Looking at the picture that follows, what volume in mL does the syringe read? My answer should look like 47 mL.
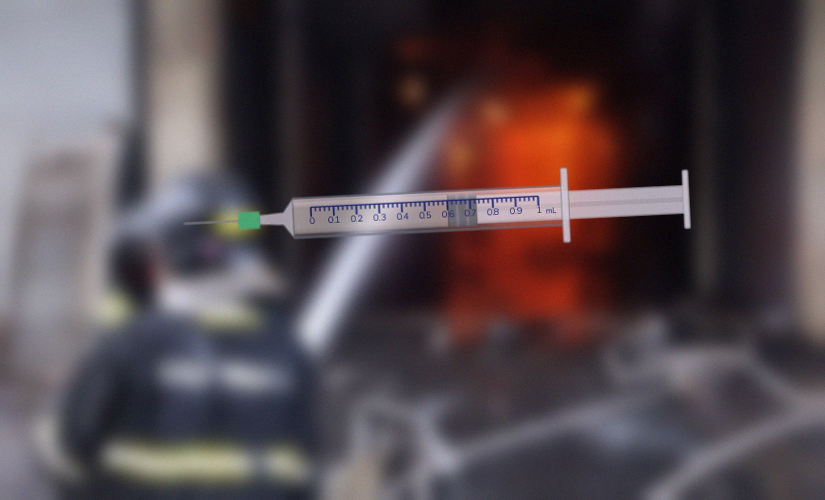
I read 0.6 mL
